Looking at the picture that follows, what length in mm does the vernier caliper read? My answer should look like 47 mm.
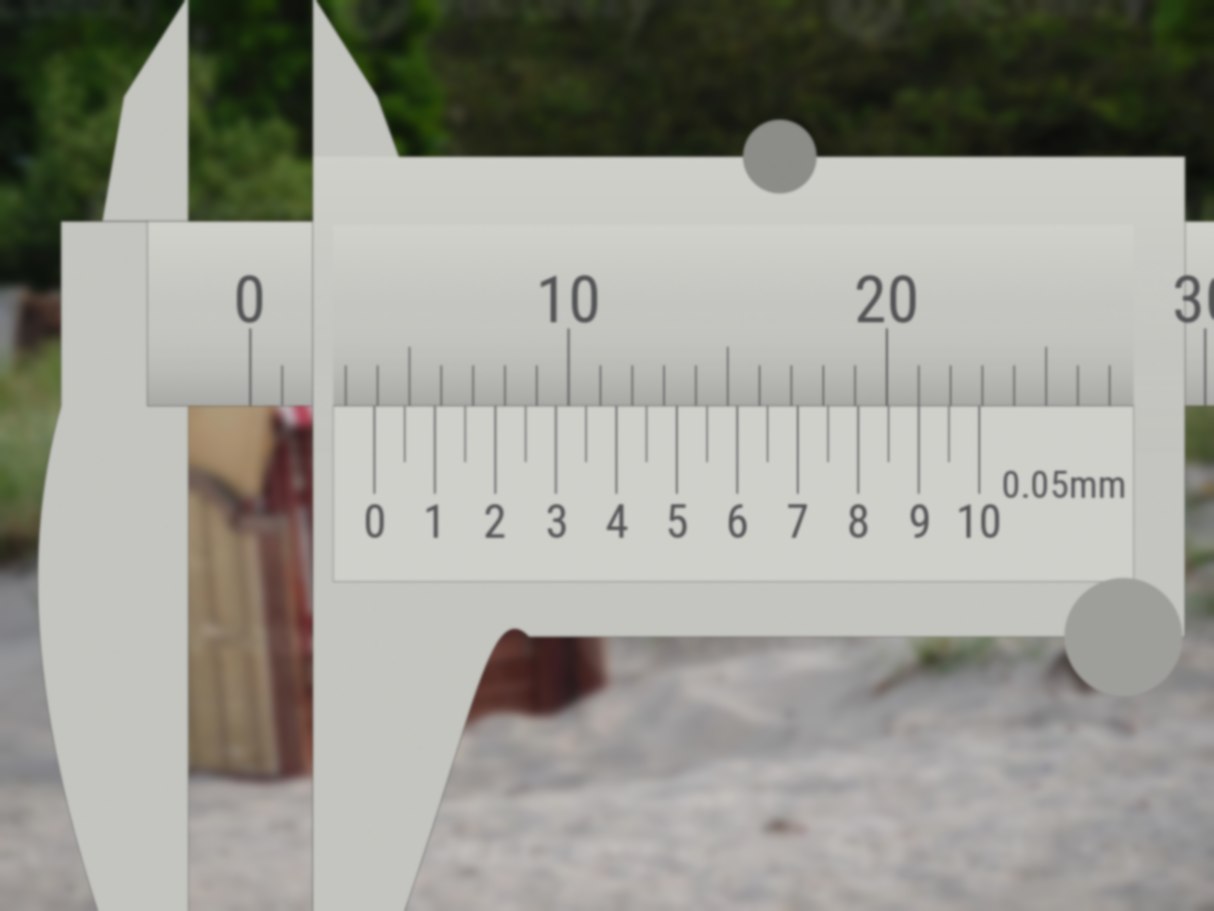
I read 3.90 mm
